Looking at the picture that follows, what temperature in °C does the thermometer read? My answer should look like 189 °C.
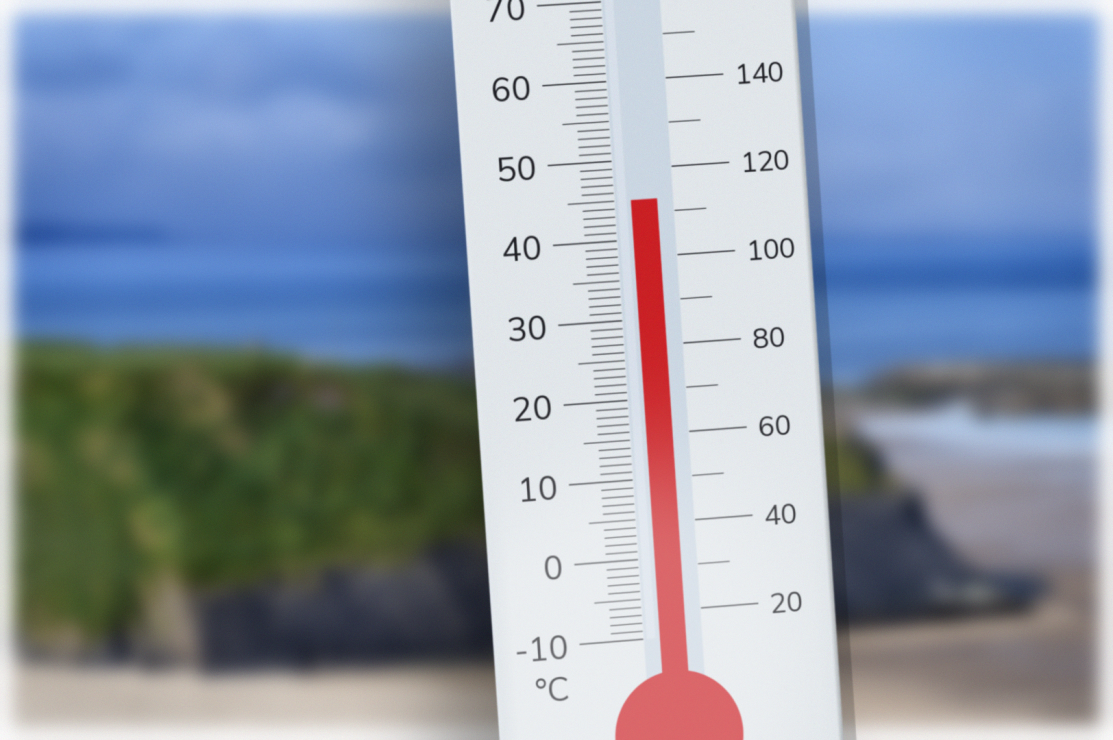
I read 45 °C
